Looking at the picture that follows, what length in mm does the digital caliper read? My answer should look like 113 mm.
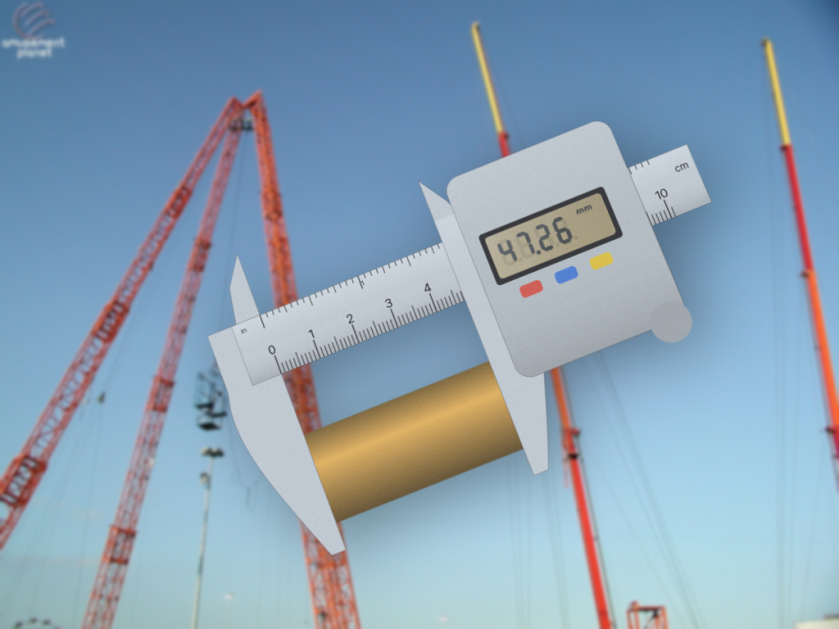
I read 47.26 mm
